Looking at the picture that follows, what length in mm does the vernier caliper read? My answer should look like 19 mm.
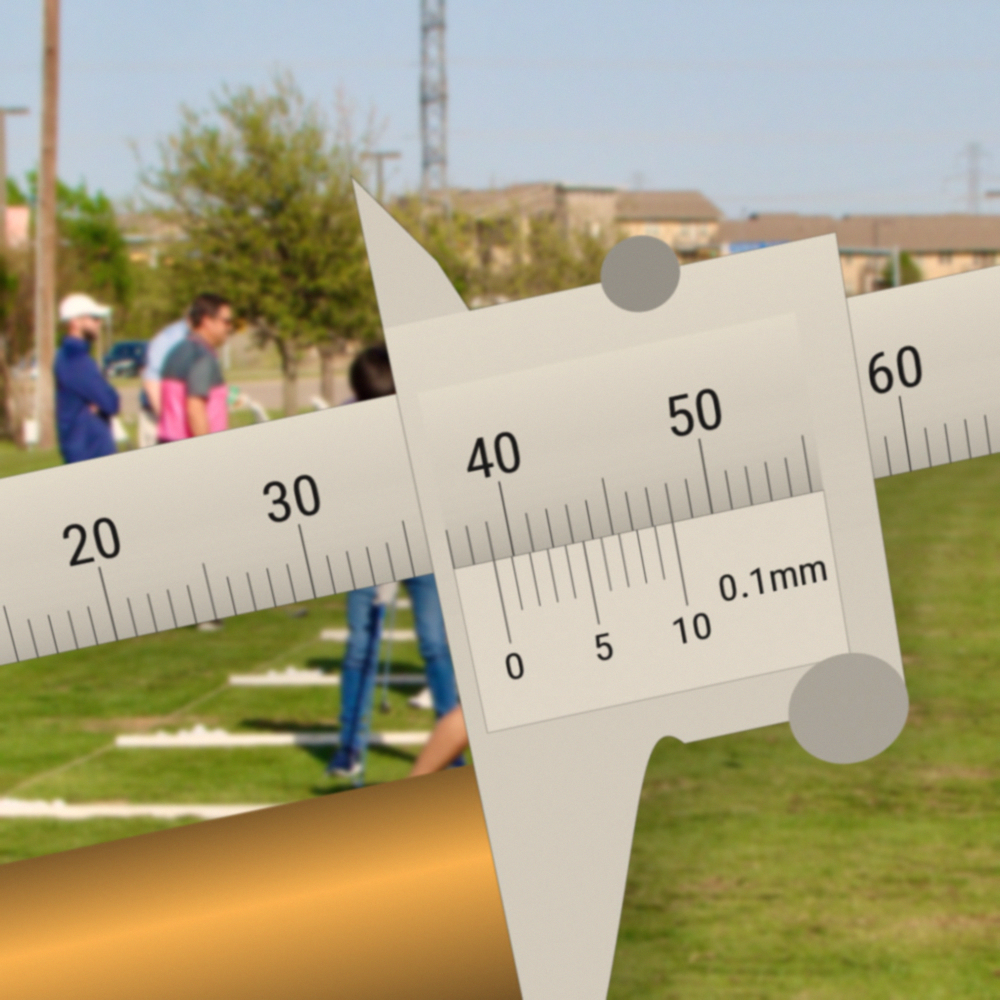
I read 39.0 mm
